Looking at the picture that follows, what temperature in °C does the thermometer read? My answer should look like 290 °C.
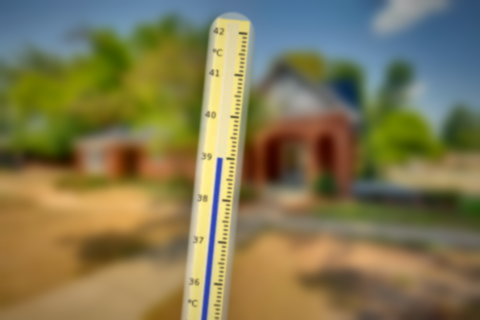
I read 39 °C
